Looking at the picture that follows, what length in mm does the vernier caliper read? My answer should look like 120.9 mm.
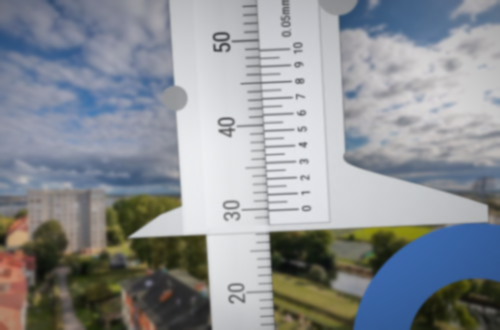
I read 29.8 mm
